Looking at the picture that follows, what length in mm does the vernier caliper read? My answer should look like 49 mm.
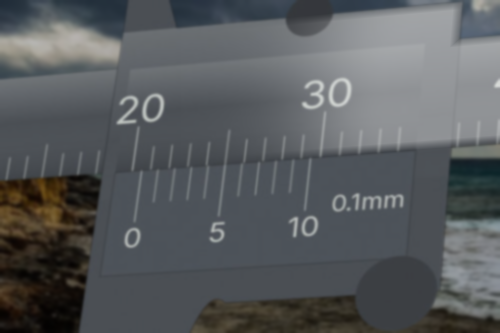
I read 20.5 mm
